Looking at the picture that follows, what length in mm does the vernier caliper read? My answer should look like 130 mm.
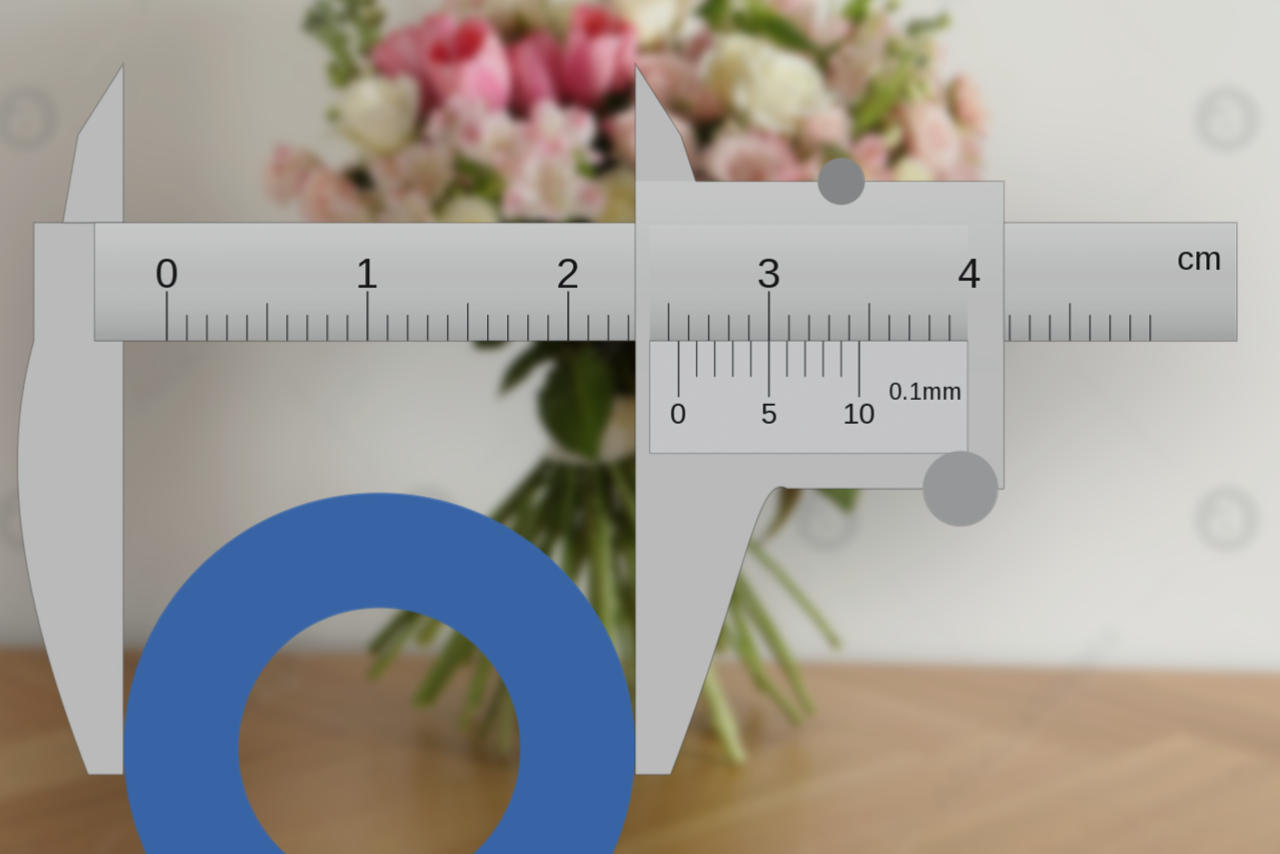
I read 25.5 mm
